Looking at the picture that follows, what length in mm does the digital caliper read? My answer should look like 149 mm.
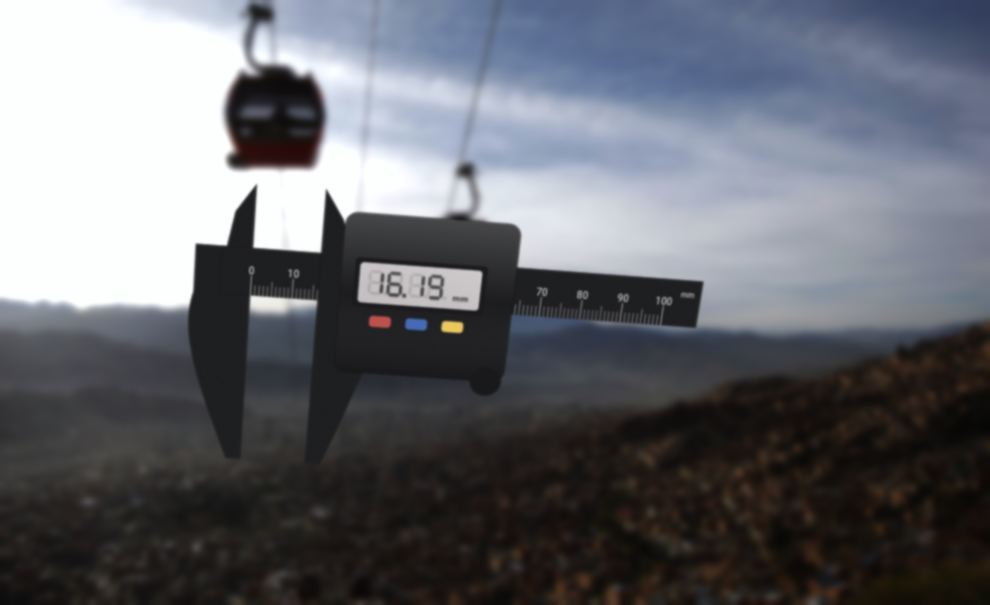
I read 16.19 mm
